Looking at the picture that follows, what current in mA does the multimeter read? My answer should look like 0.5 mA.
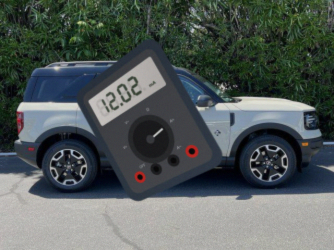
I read 12.02 mA
